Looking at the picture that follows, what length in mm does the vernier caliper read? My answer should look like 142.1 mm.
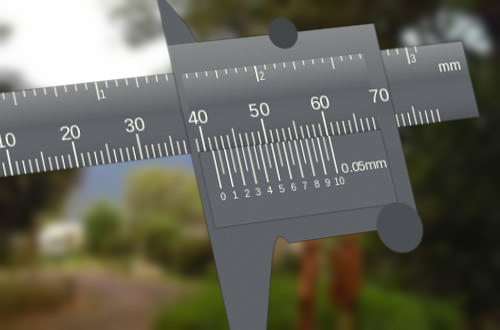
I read 41.2 mm
